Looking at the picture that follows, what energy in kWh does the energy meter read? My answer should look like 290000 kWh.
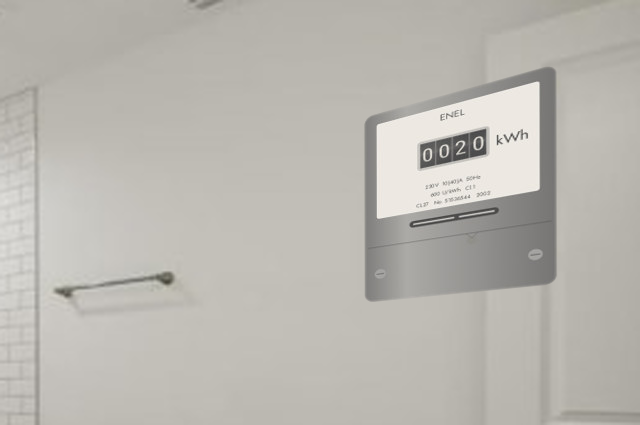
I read 20 kWh
